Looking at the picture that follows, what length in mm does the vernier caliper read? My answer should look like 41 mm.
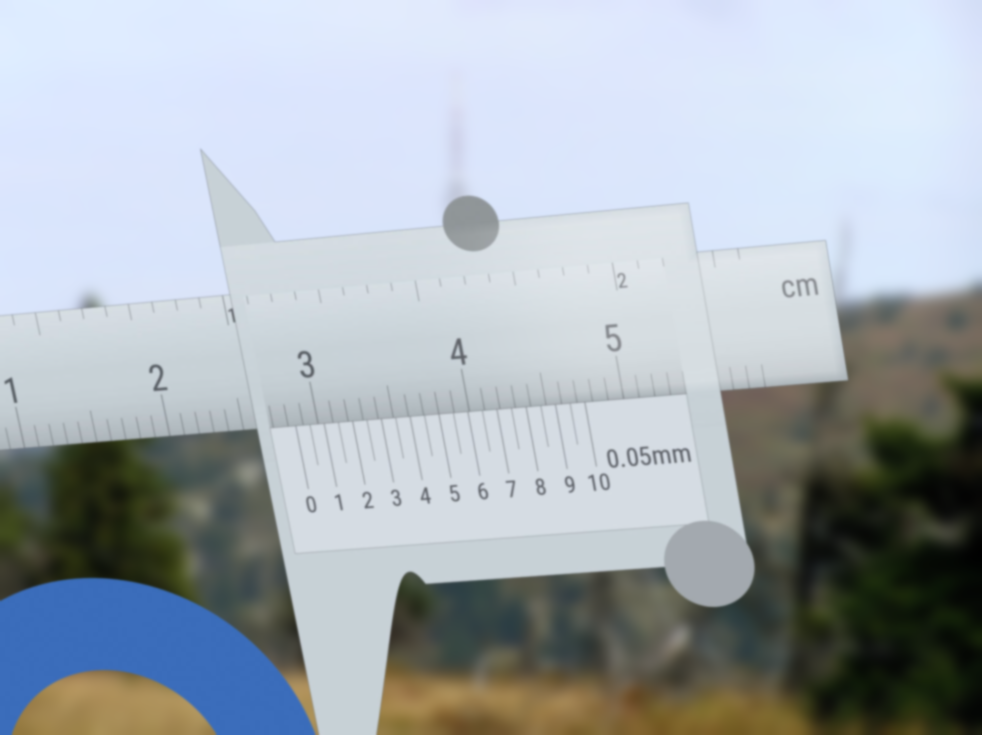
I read 28.5 mm
